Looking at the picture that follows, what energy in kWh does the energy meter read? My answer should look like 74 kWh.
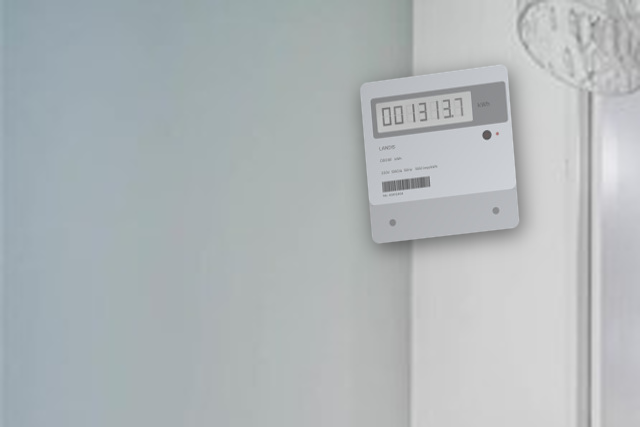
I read 1313.7 kWh
